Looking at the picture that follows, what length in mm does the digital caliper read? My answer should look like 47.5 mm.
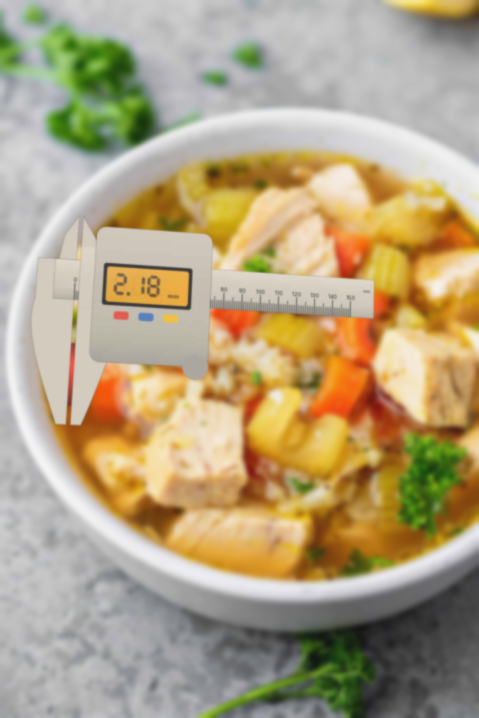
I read 2.18 mm
